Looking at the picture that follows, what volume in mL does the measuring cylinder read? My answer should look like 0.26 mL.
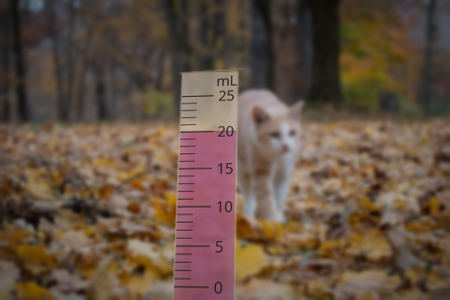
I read 20 mL
